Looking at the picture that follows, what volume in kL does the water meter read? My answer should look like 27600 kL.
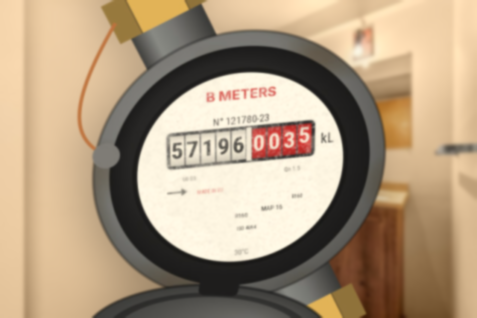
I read 57196.0035 kL
